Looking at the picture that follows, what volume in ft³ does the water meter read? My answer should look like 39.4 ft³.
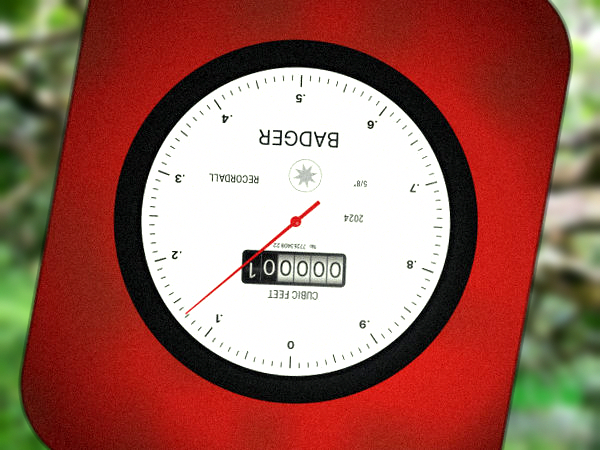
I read 1.13 ft³
